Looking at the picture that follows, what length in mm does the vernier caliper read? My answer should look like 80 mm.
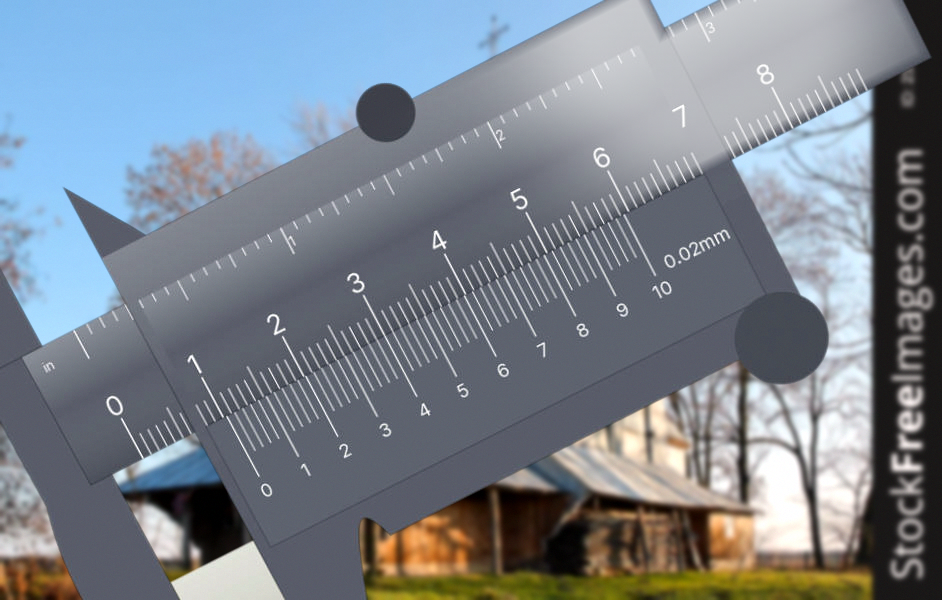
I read 10.4 mm
